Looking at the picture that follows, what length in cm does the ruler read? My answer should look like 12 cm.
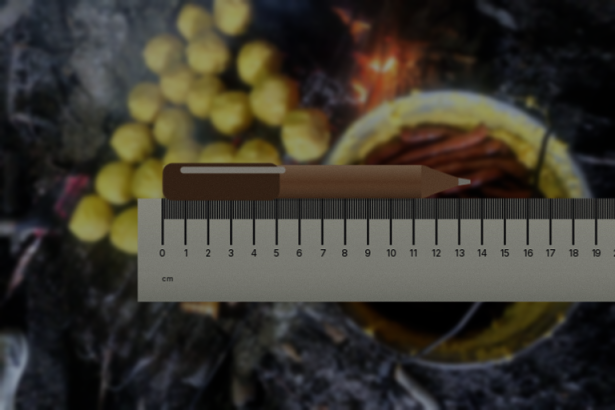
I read 13.5 cm
